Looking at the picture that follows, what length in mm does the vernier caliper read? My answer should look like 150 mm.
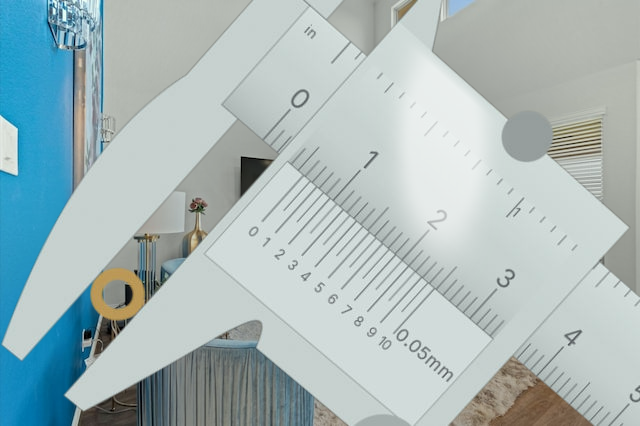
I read 5.8 mm
